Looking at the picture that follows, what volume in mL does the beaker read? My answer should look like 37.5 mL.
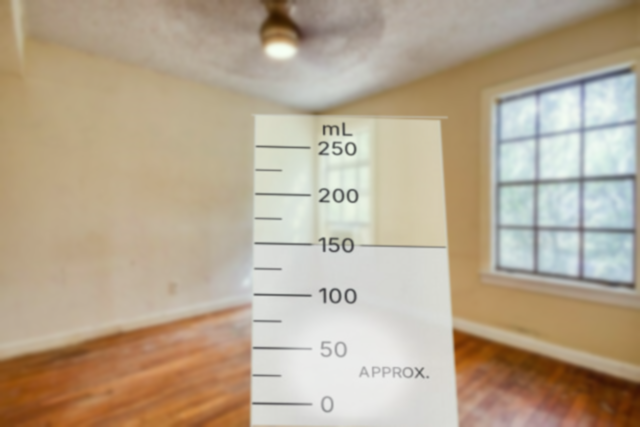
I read 150 mL
